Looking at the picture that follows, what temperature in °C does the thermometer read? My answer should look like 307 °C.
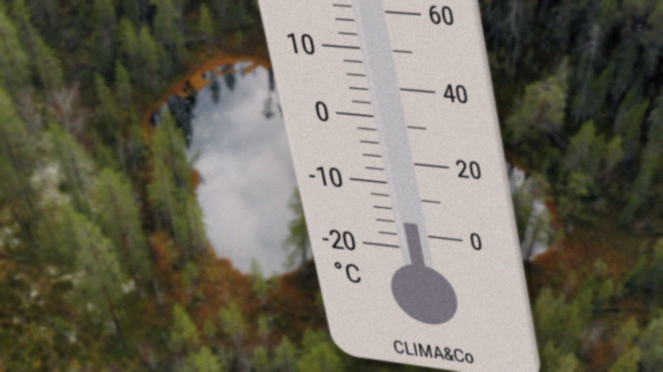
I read -16 °C
